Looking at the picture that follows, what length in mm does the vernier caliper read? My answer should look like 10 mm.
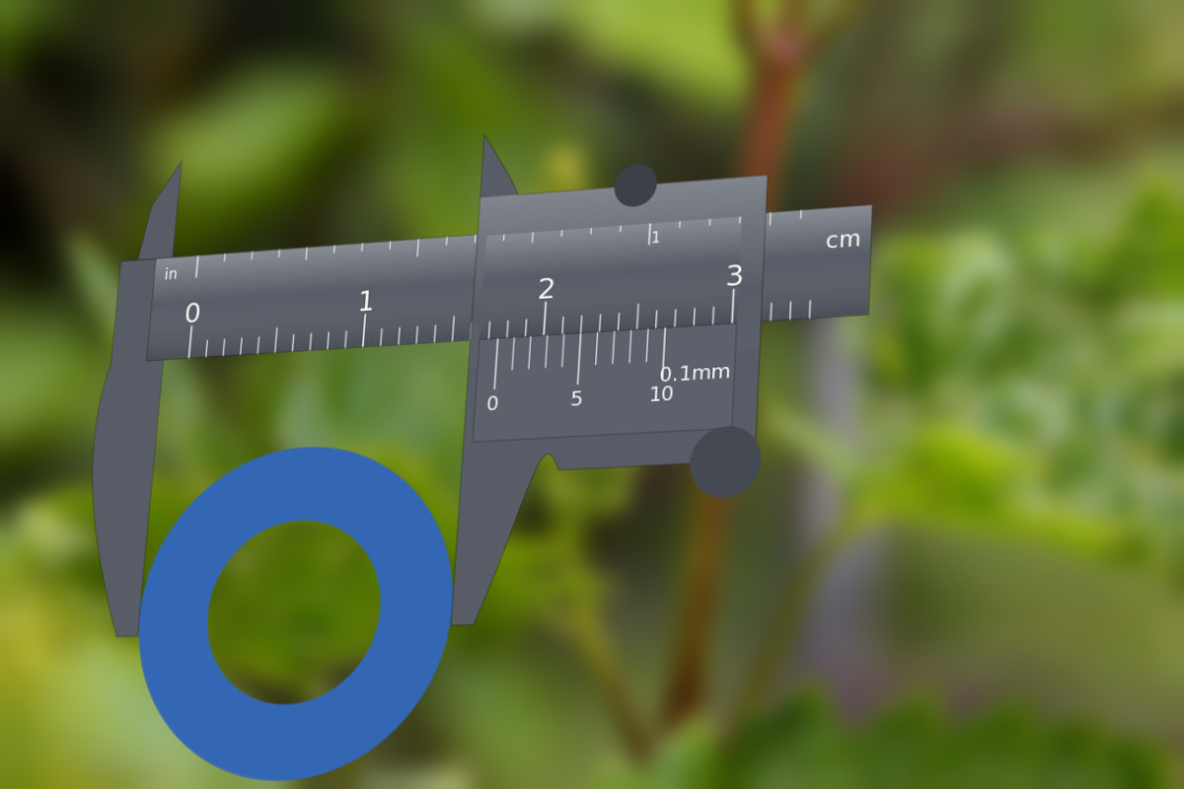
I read 17.5 mm
